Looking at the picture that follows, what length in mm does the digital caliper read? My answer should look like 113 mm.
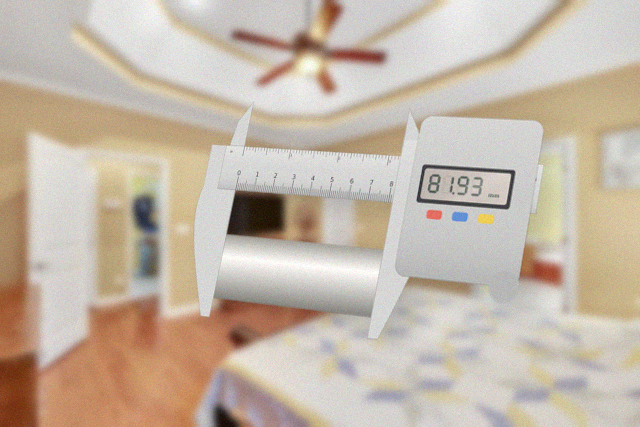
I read 81.93 mm
